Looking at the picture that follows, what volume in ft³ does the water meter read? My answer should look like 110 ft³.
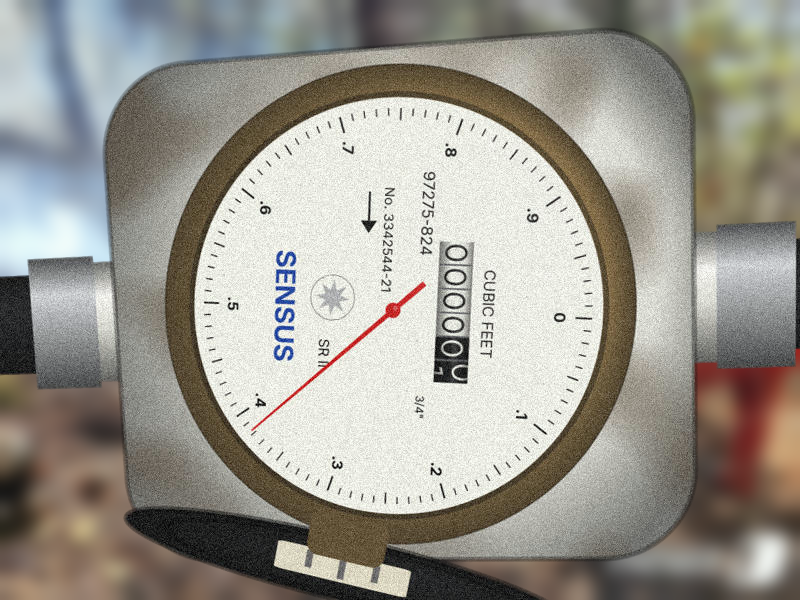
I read 0.38 ft³
